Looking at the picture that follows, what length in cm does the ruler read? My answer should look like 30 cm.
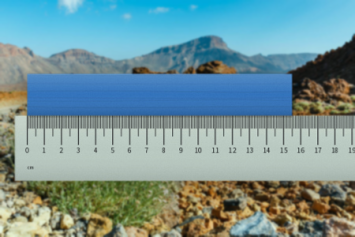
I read 15.5 cm
